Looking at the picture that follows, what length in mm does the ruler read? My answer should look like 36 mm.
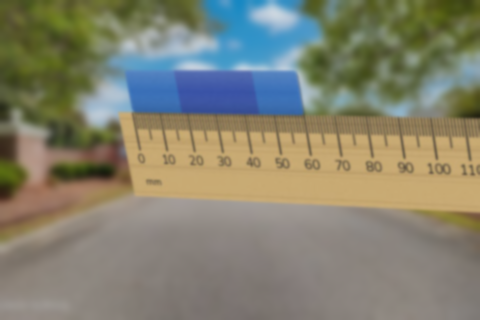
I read 60 mm
